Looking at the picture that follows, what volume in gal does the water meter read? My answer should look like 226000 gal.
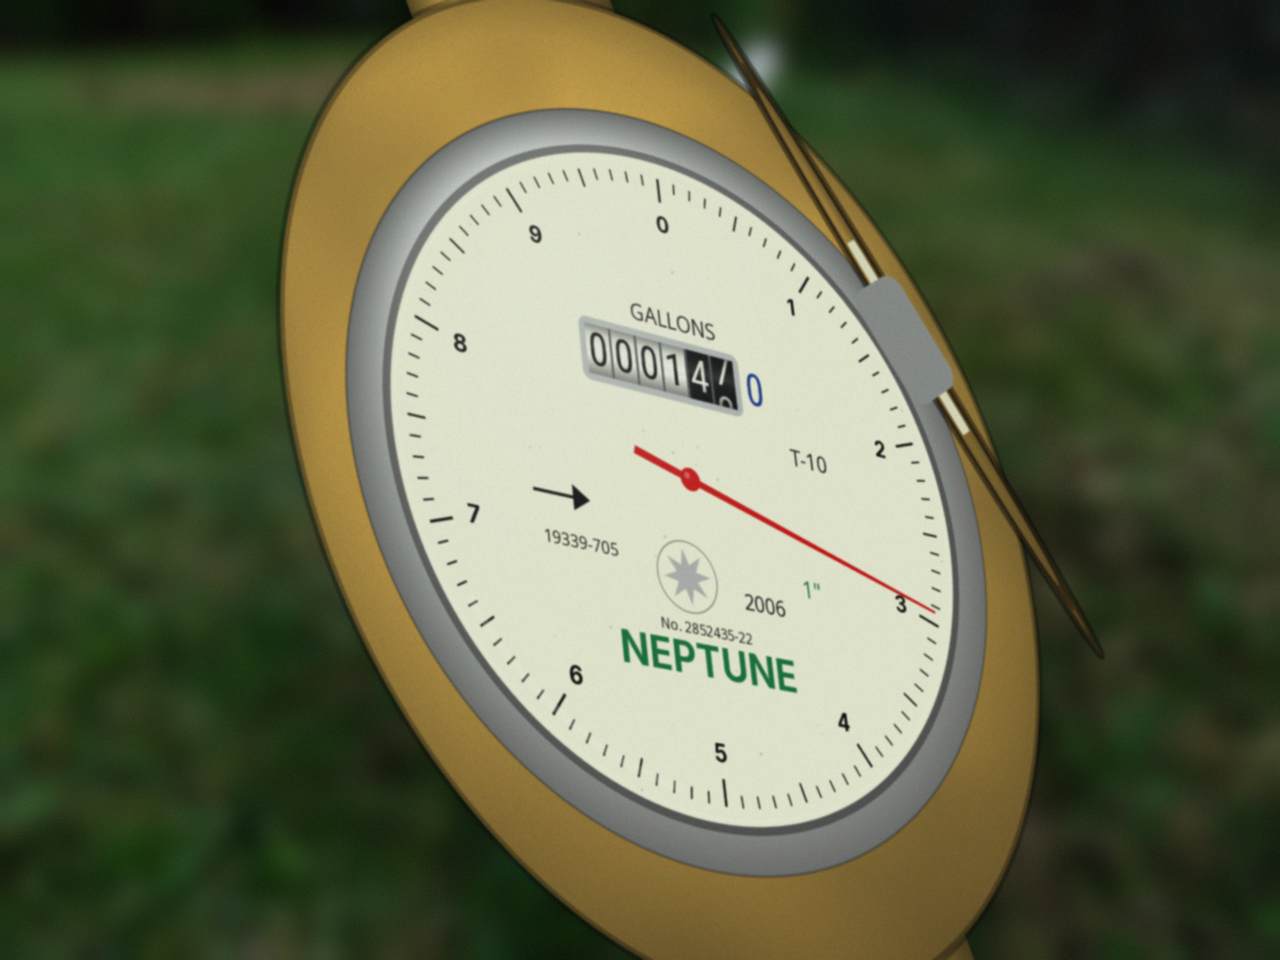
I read 1472.9 gal
